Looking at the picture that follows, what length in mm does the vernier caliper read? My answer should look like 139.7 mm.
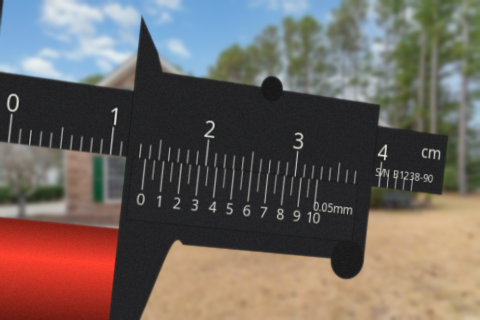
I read 13.6 mm
